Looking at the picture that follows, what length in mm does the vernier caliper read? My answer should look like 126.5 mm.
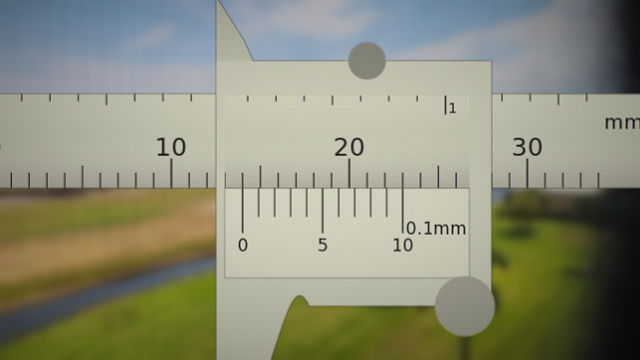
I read 14.0 mm
